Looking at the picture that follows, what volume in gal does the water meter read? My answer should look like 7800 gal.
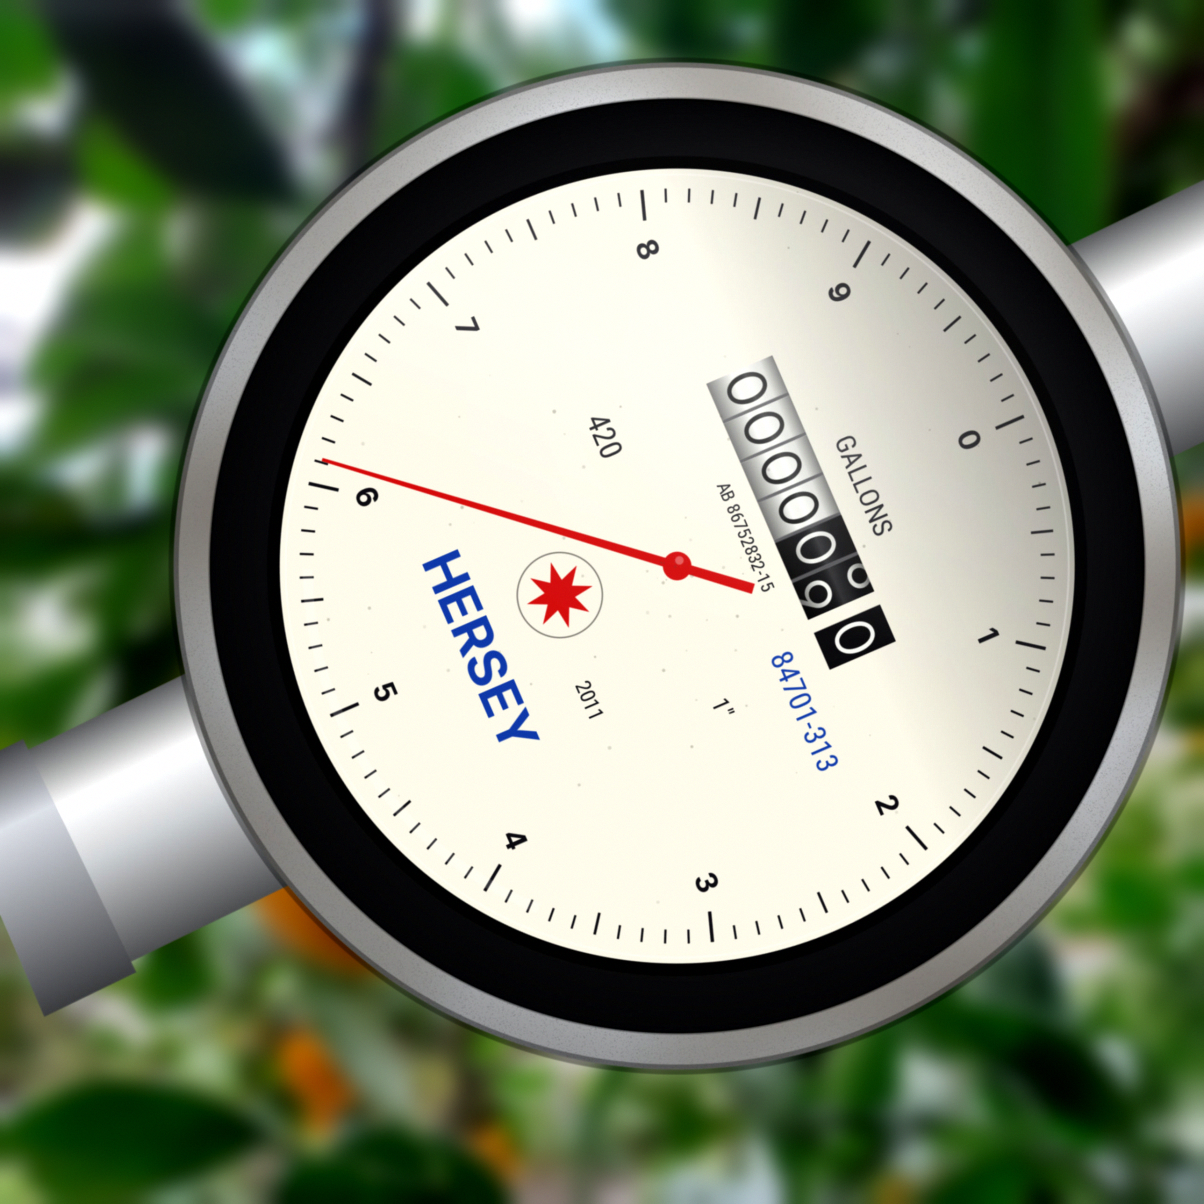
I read 86.1 gal
